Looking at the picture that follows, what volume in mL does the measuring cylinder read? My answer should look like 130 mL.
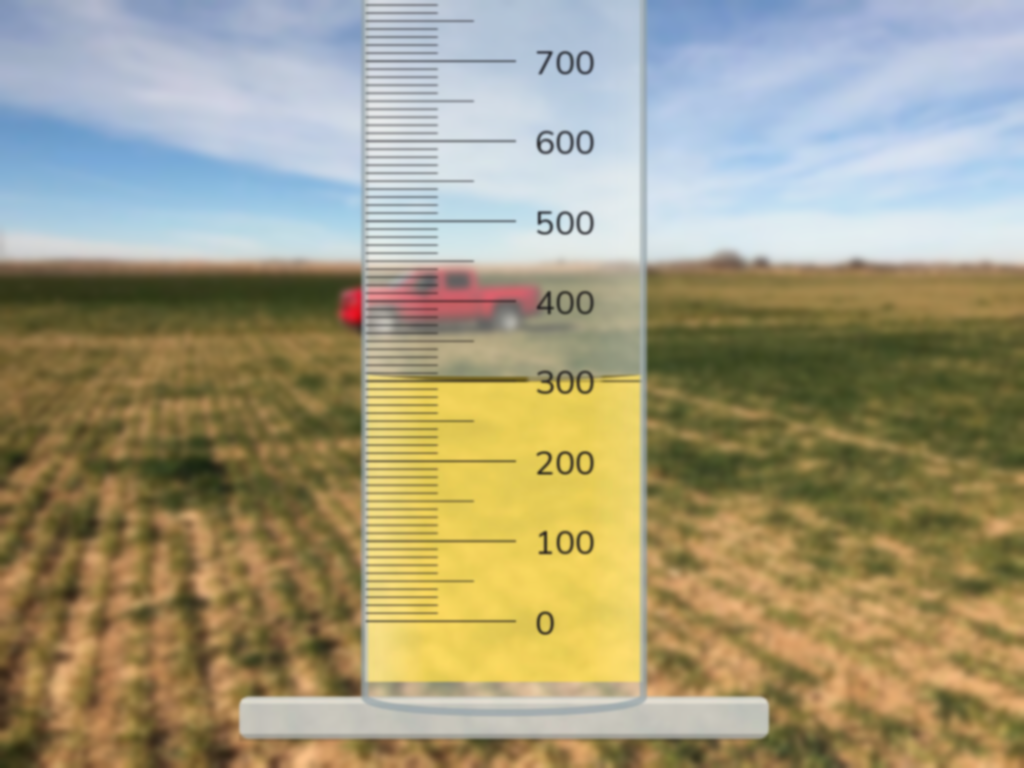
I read 300 mL
